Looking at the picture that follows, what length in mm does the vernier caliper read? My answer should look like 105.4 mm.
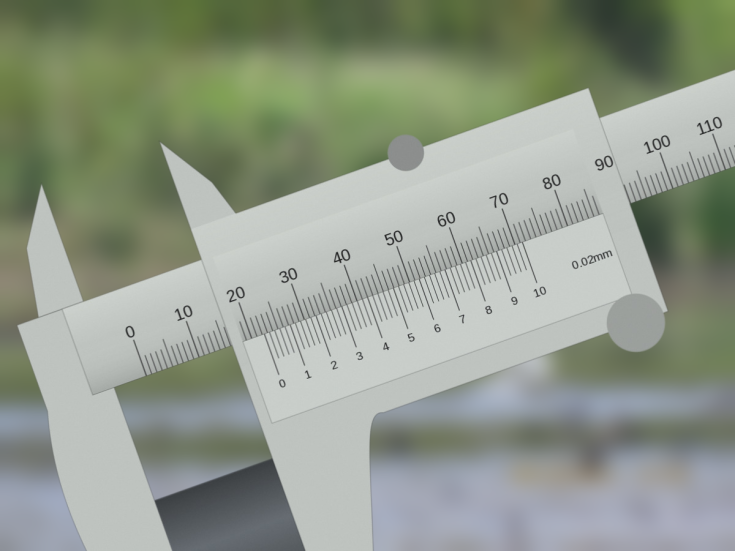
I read 22.4 mm
